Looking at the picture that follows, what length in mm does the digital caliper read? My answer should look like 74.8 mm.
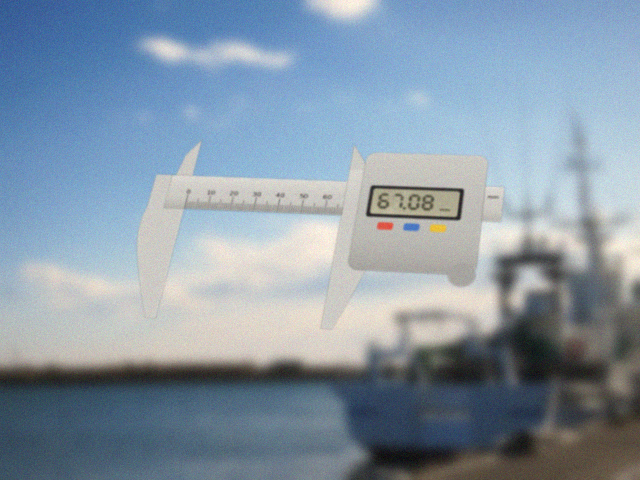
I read 67.08 mm
